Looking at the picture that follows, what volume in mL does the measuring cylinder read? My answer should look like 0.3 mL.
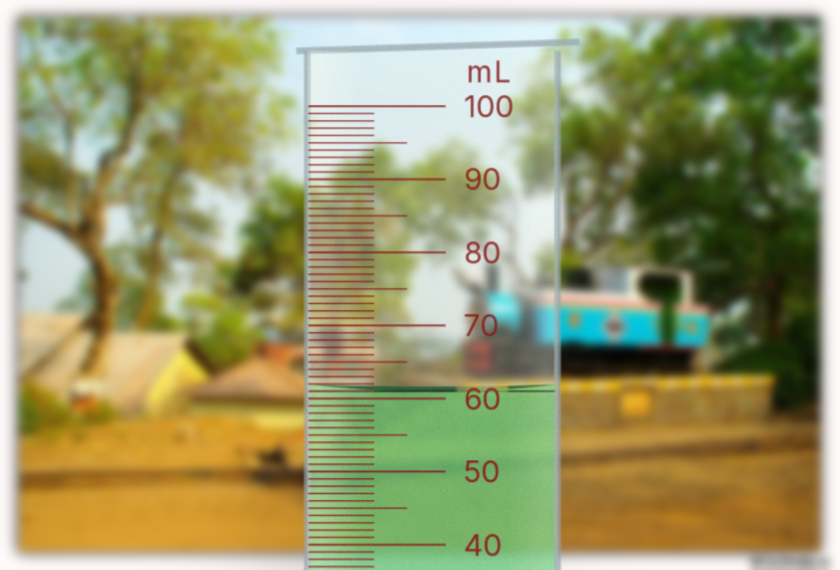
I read 61 mL
